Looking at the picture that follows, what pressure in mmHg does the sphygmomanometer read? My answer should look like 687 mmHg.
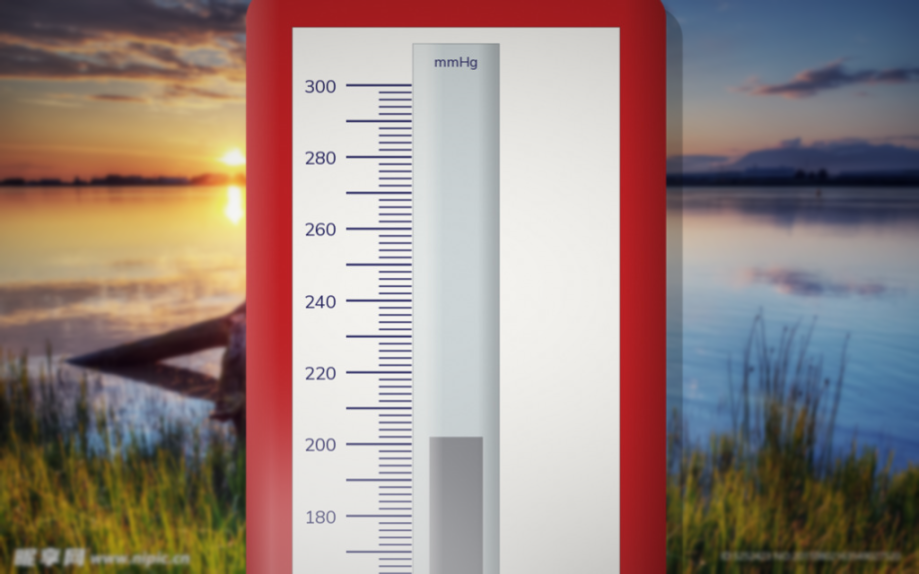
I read 202 mmHg
